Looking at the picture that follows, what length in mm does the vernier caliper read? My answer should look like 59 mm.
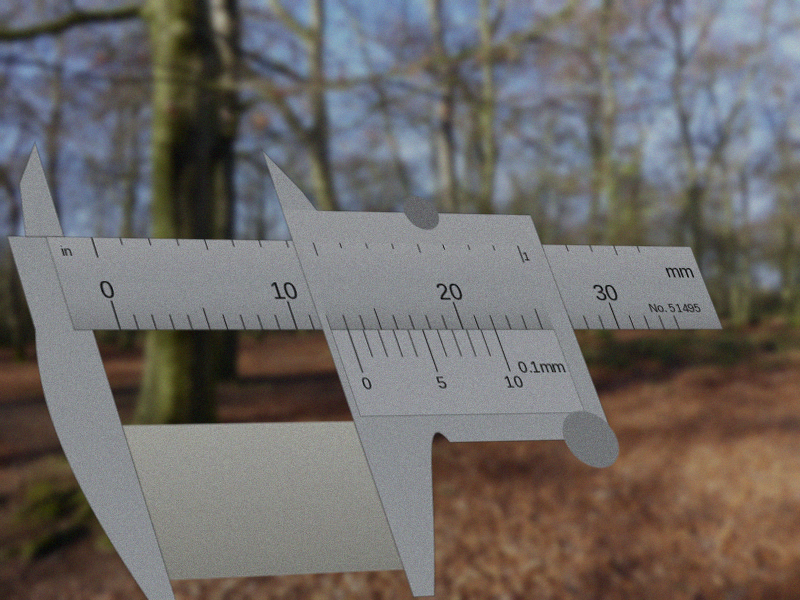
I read 13.0 mm
